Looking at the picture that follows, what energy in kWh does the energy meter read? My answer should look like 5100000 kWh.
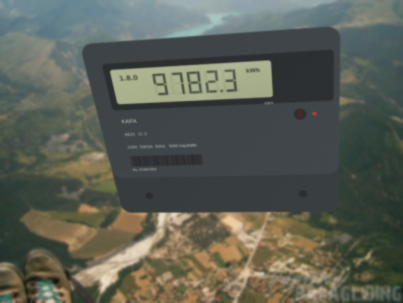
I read 9782.3 kWh
